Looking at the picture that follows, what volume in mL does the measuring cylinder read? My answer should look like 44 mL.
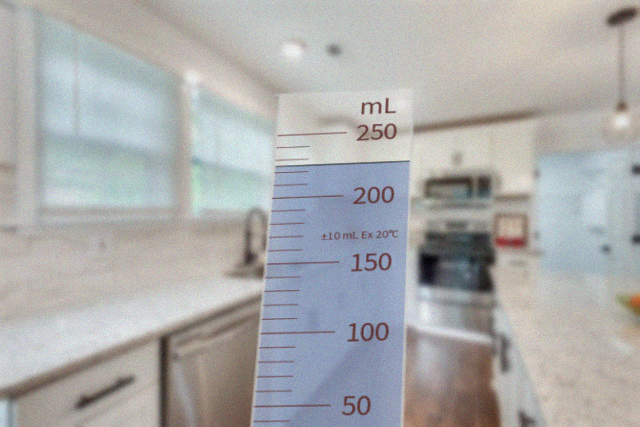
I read 225 mL
